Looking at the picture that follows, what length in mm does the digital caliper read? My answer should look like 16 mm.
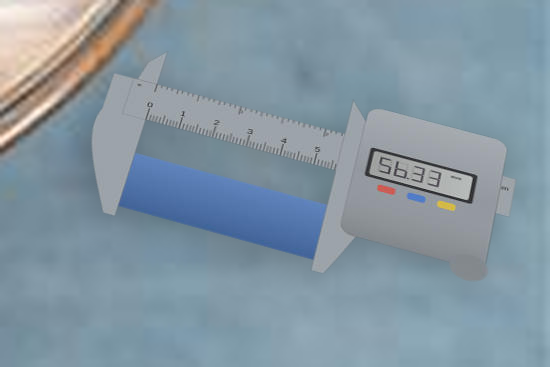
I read 56.33 mm
